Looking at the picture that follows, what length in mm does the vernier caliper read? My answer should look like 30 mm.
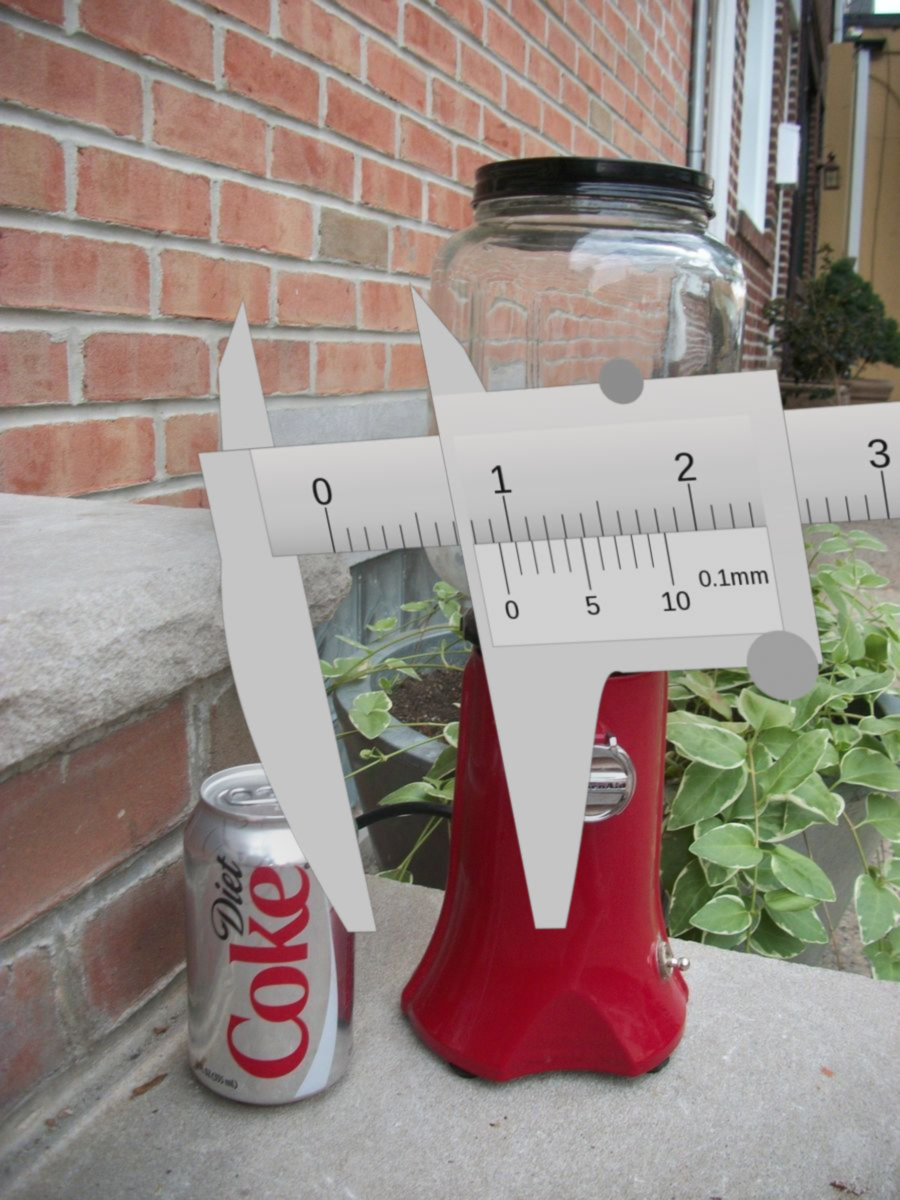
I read 9.3 mm
